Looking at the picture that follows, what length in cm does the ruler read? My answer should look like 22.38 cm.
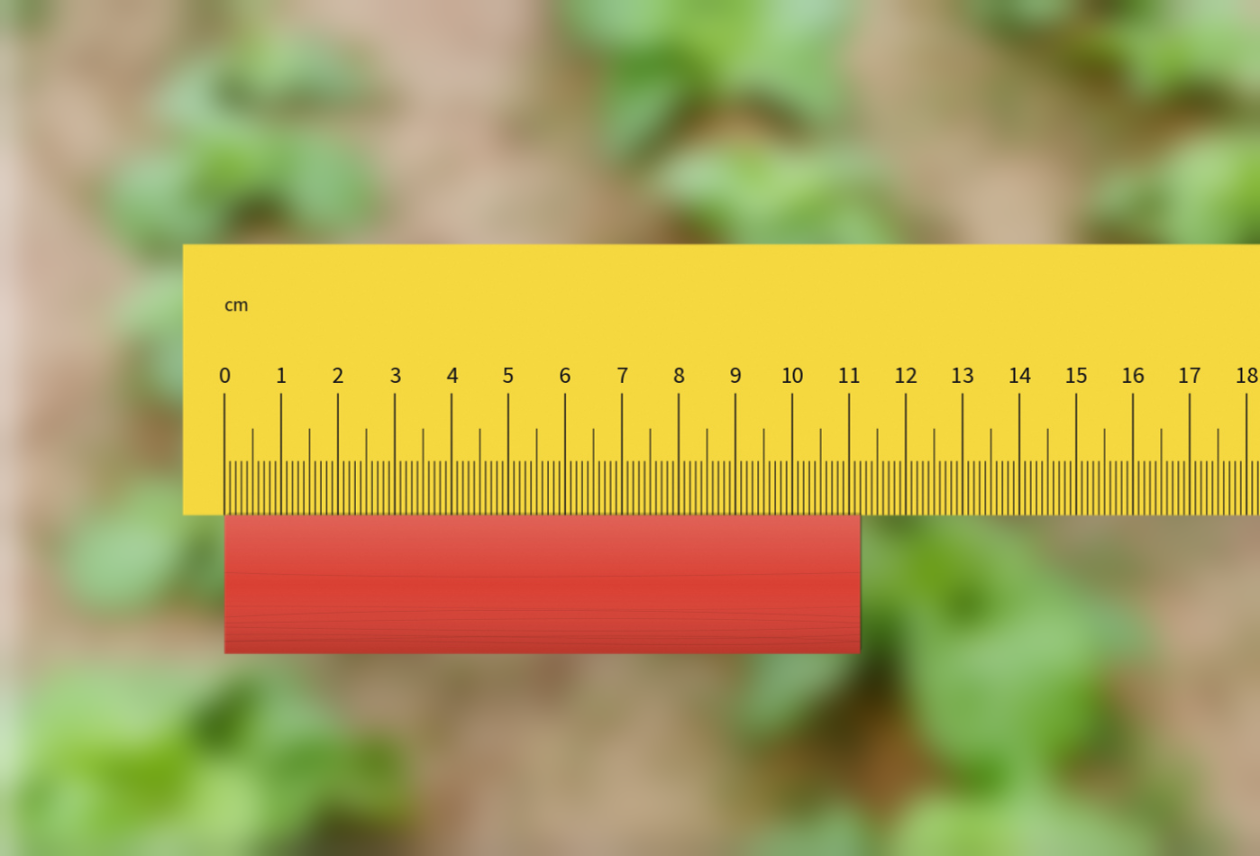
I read 11.2 cm
